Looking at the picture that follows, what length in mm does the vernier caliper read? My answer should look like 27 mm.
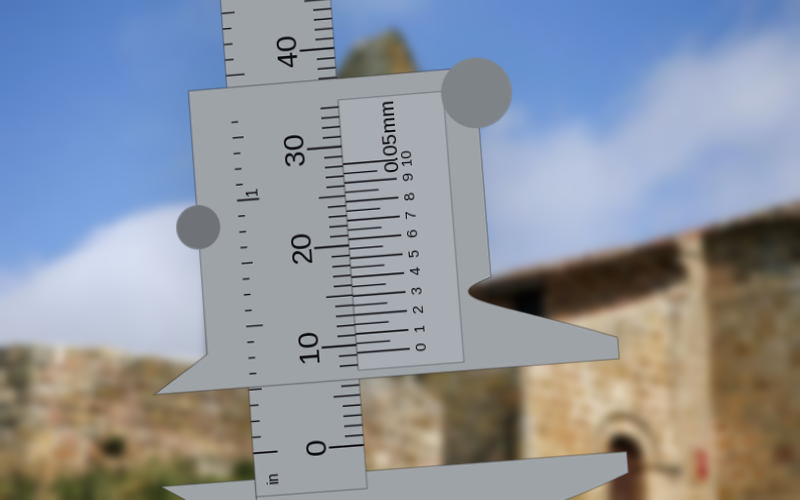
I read 9.2 mm
